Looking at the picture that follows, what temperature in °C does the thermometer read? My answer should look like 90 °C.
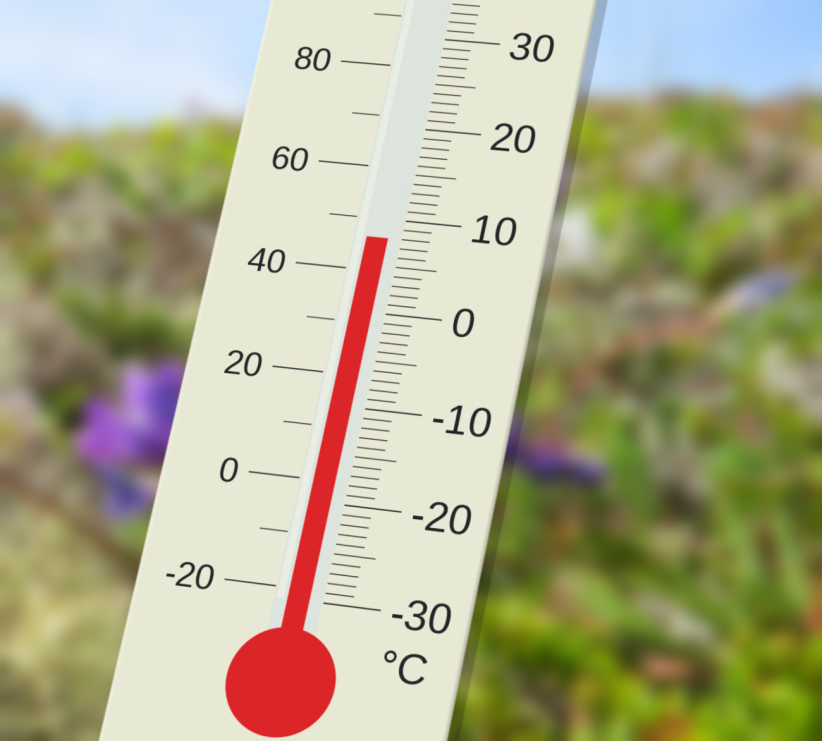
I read 8 °C
